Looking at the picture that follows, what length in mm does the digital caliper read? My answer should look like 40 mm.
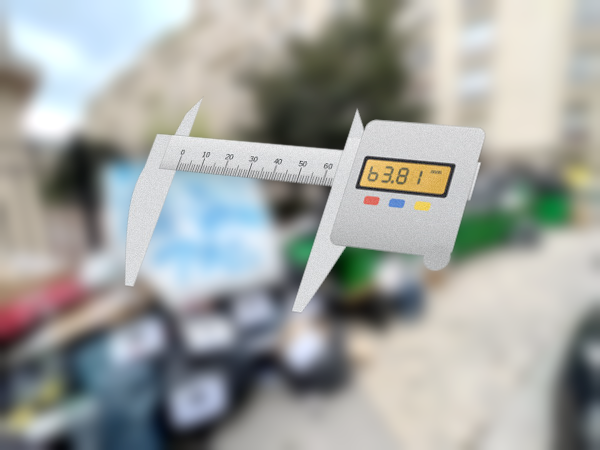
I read 63.81 mm
